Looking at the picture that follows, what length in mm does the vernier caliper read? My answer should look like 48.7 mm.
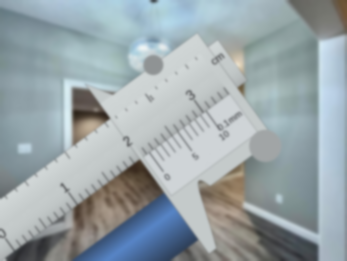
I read 21.4 mm
